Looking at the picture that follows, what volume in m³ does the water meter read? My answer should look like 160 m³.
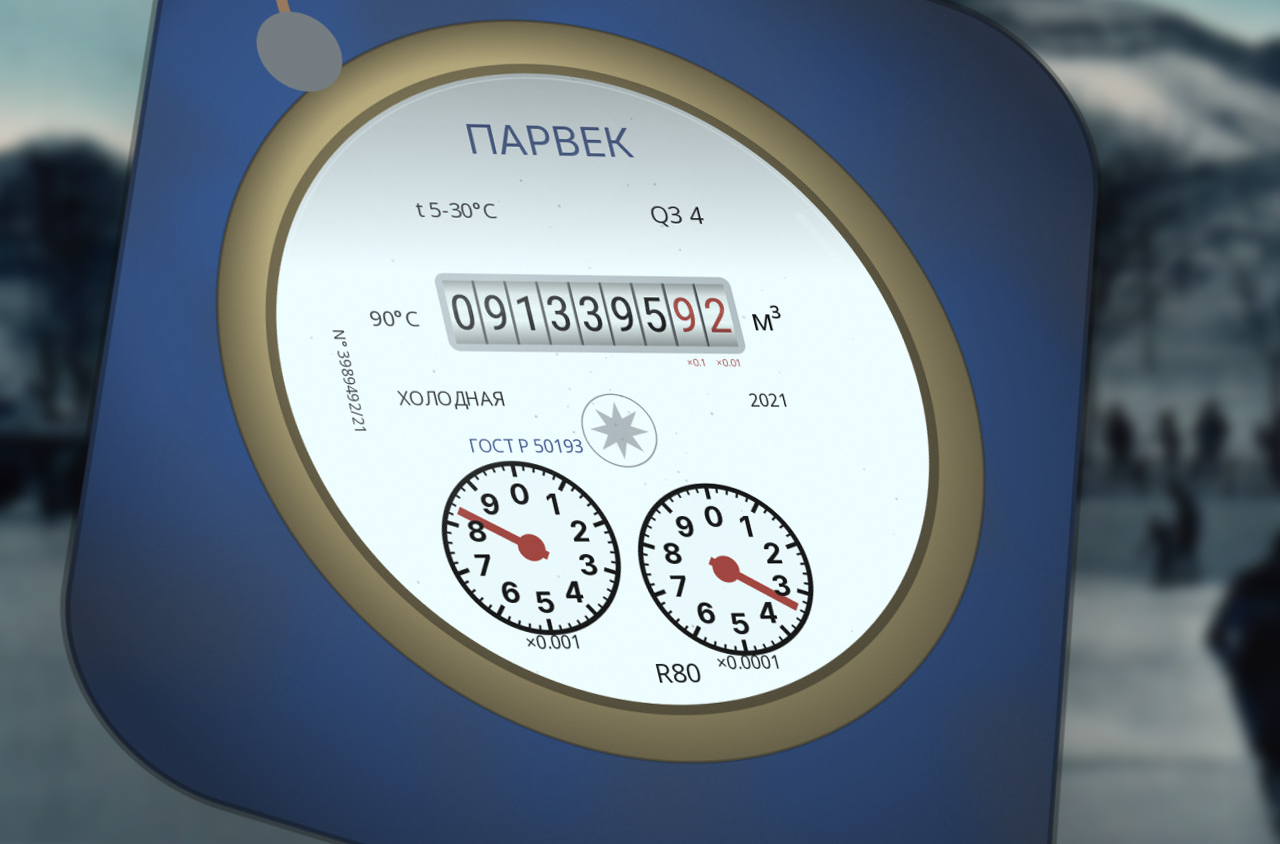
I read 913395.9283 m³
